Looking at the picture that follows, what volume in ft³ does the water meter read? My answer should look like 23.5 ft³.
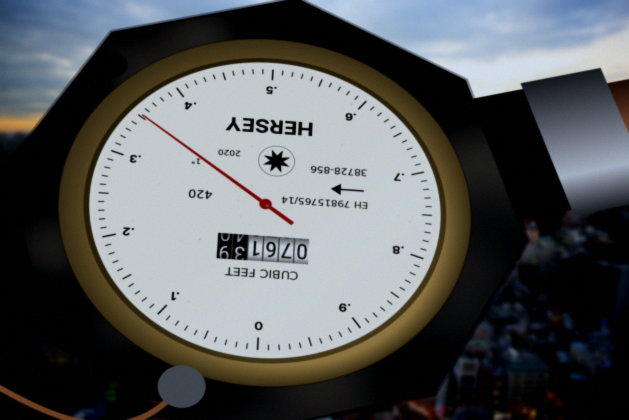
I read 76139.35 ft³
